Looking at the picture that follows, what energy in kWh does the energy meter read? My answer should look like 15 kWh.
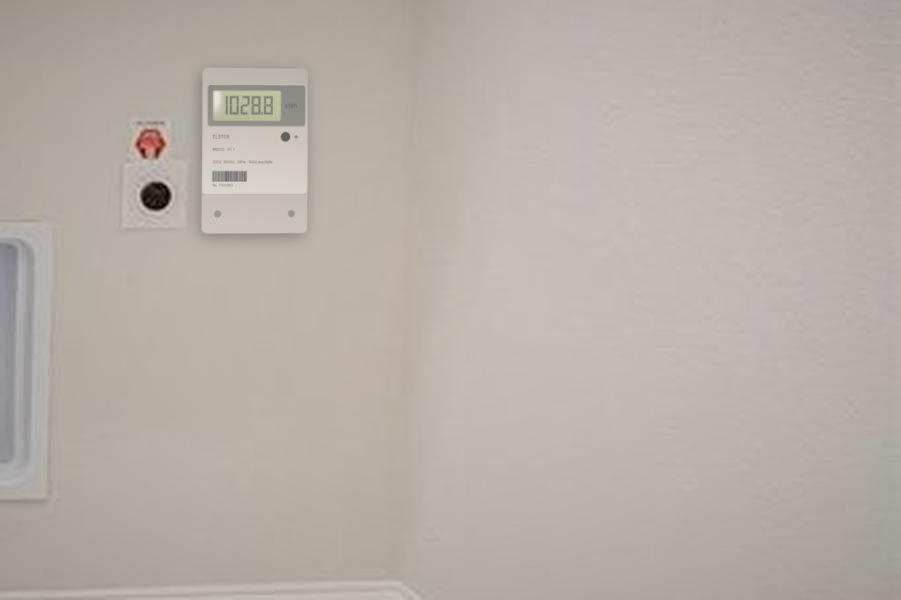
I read 1028.8 kWh
